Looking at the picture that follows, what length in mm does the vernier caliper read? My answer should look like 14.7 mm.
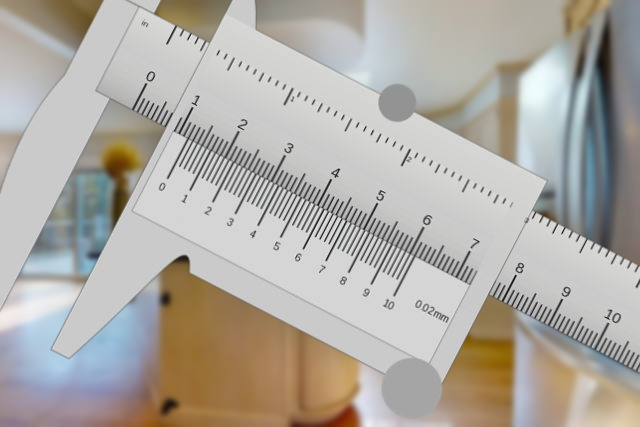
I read 12.0 mm
